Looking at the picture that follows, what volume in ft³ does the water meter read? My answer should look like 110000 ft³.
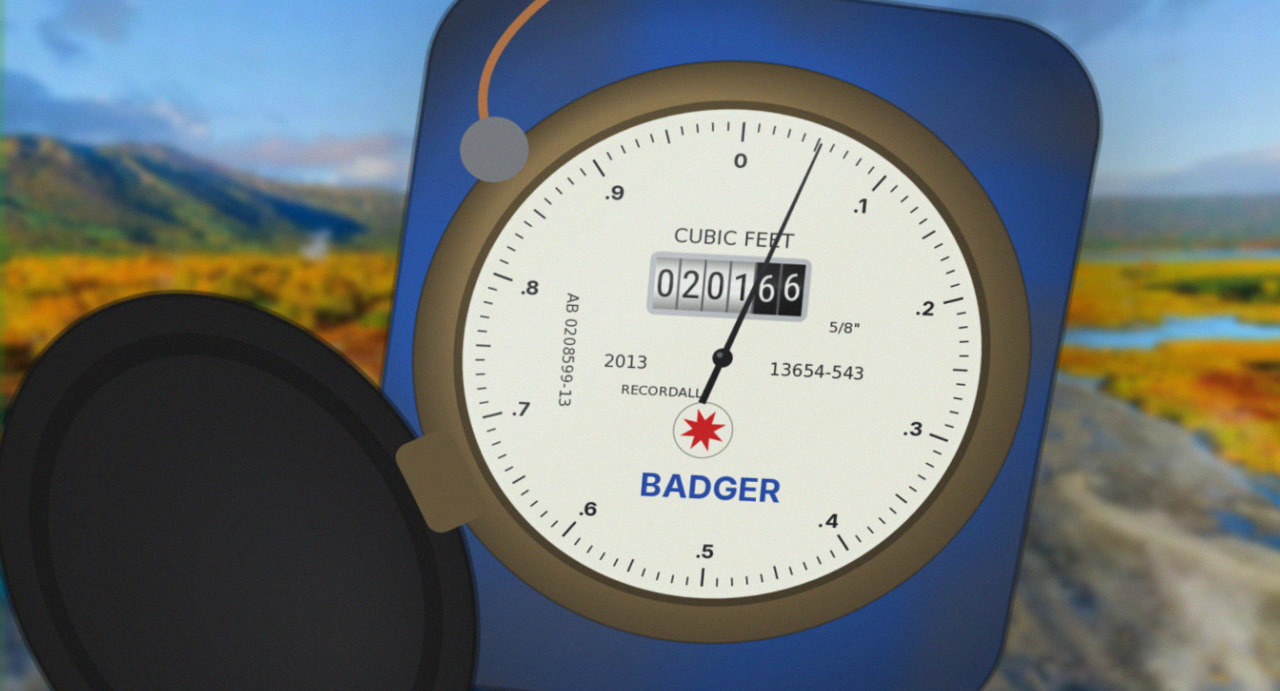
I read 20166.05 ft³
